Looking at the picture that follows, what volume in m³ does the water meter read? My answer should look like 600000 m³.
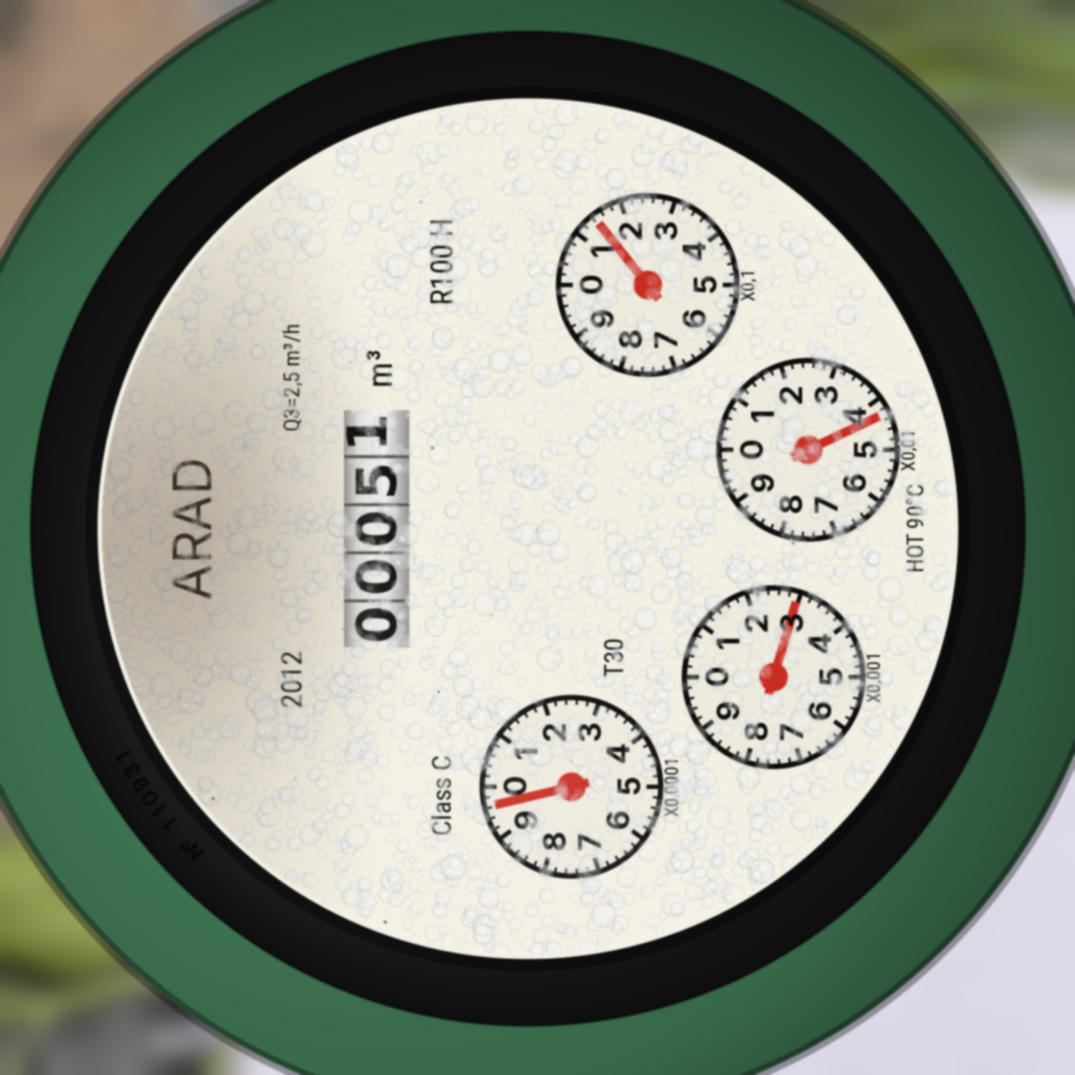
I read 51.1429 m³
